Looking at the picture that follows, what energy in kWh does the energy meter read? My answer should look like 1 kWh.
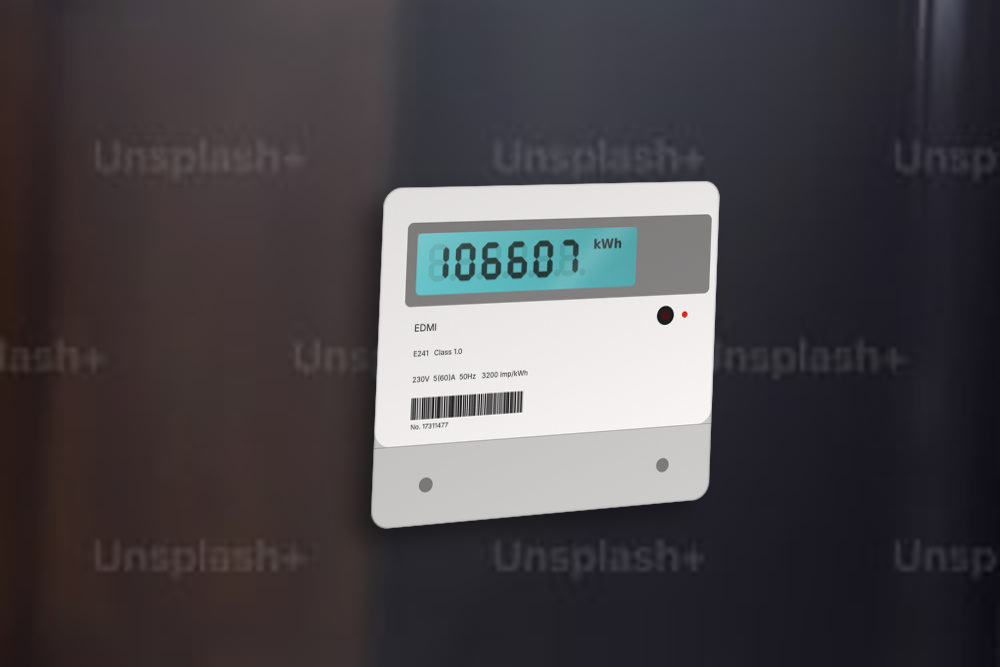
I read 106607 kWh
